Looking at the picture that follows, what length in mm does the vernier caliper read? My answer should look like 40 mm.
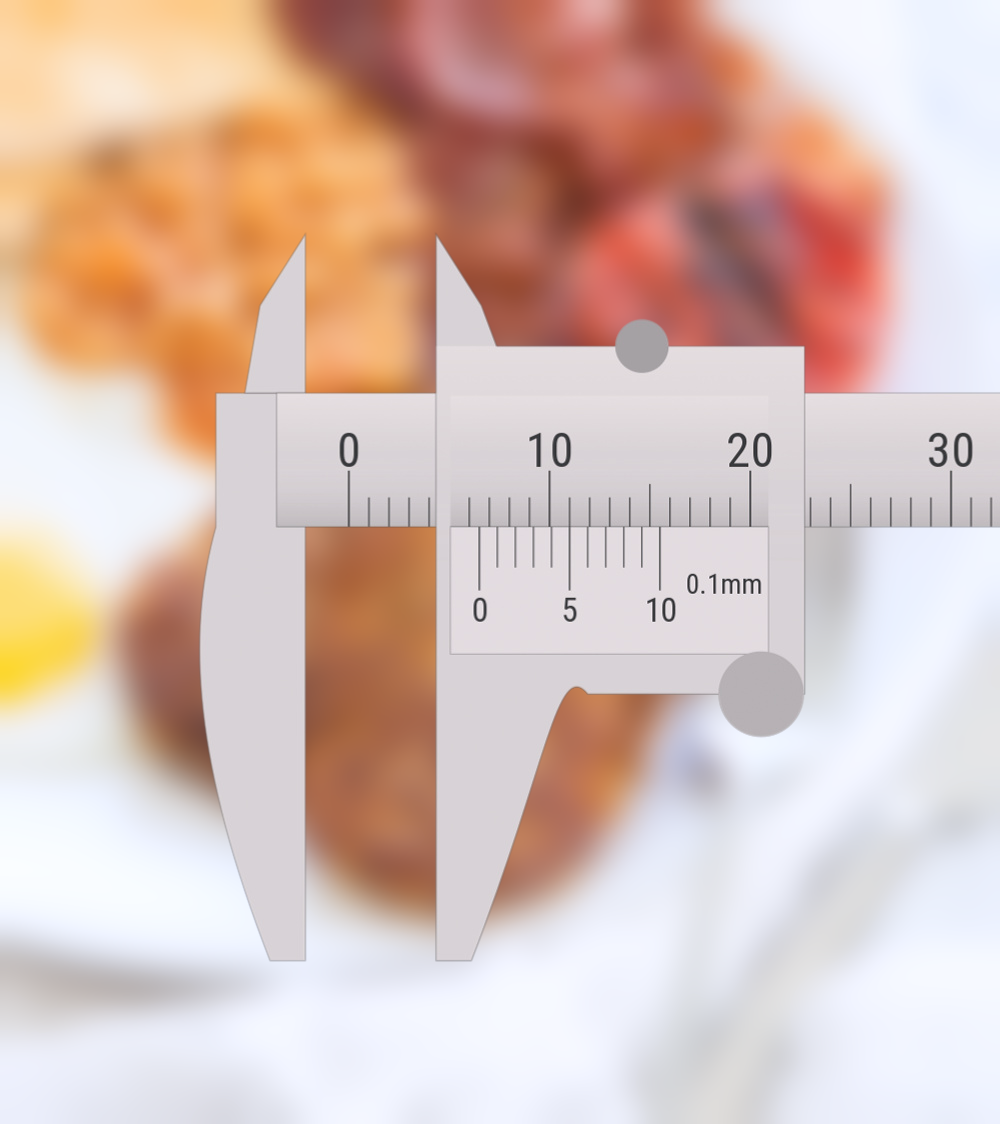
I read 6.5 mm
